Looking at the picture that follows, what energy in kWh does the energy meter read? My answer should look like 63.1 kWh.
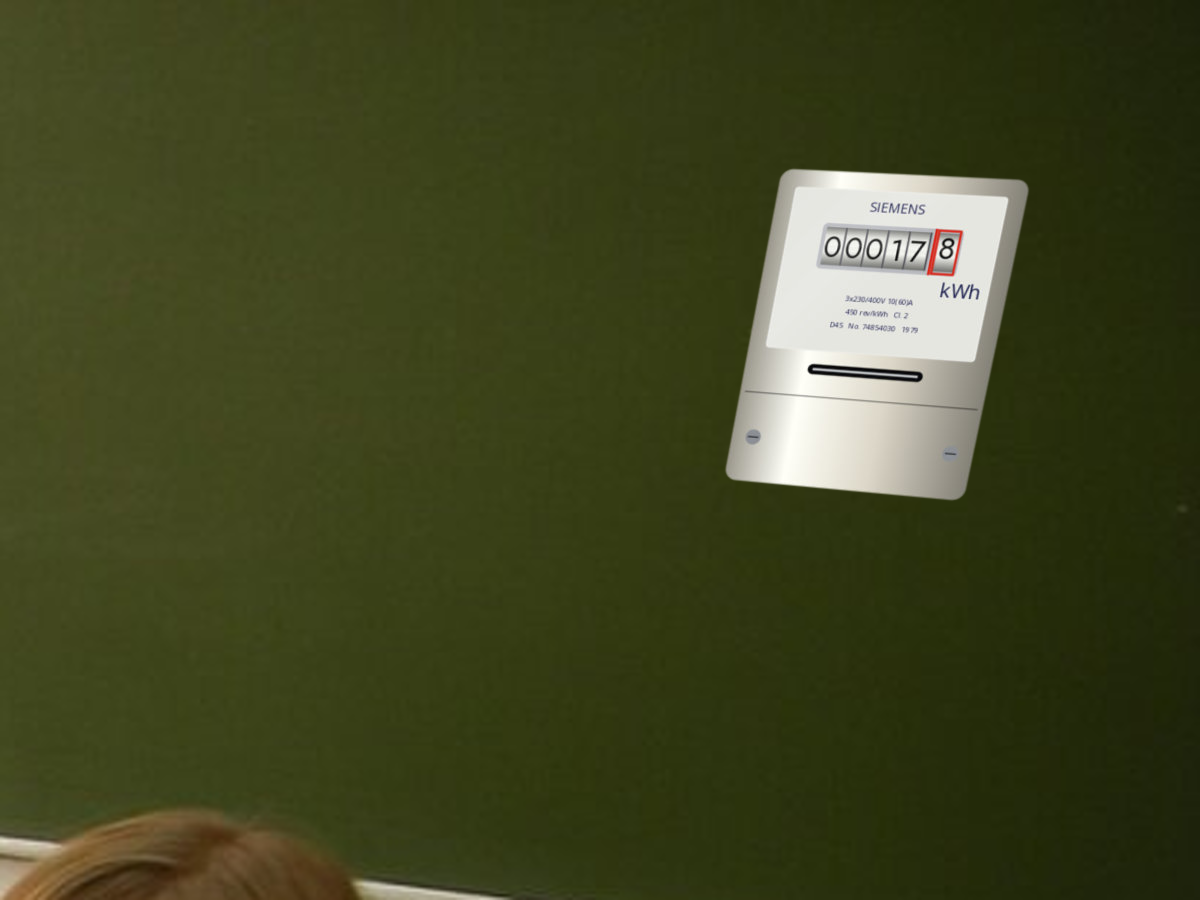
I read 17.8 kWh
